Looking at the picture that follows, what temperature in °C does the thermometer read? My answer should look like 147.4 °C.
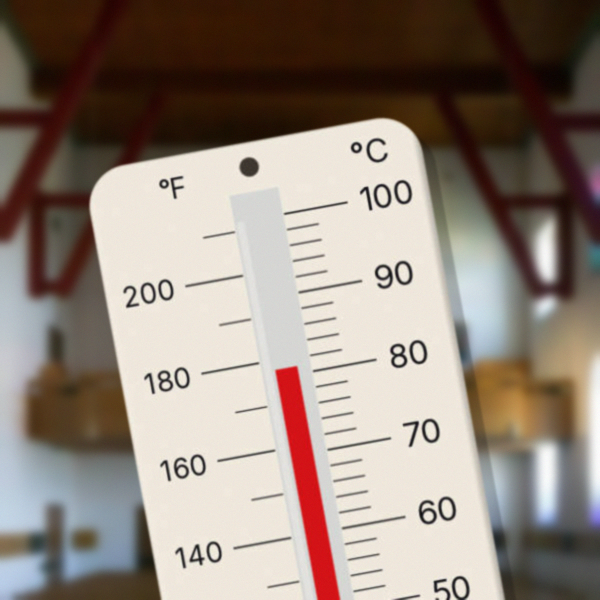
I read 81 °C
